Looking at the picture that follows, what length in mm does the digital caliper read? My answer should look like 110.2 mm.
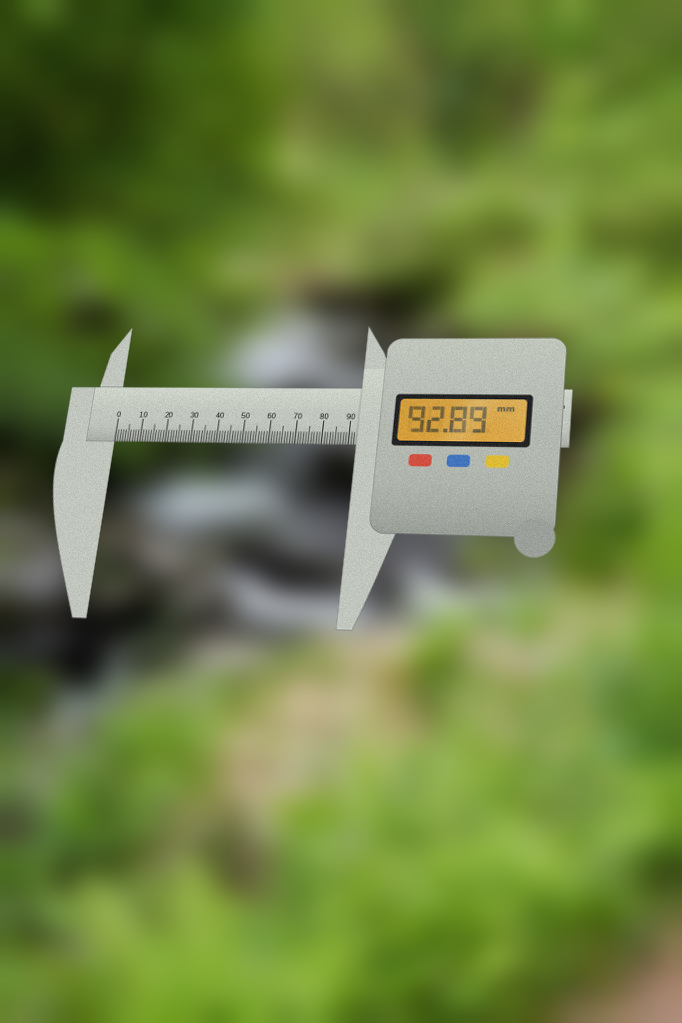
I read 92.89 mm
